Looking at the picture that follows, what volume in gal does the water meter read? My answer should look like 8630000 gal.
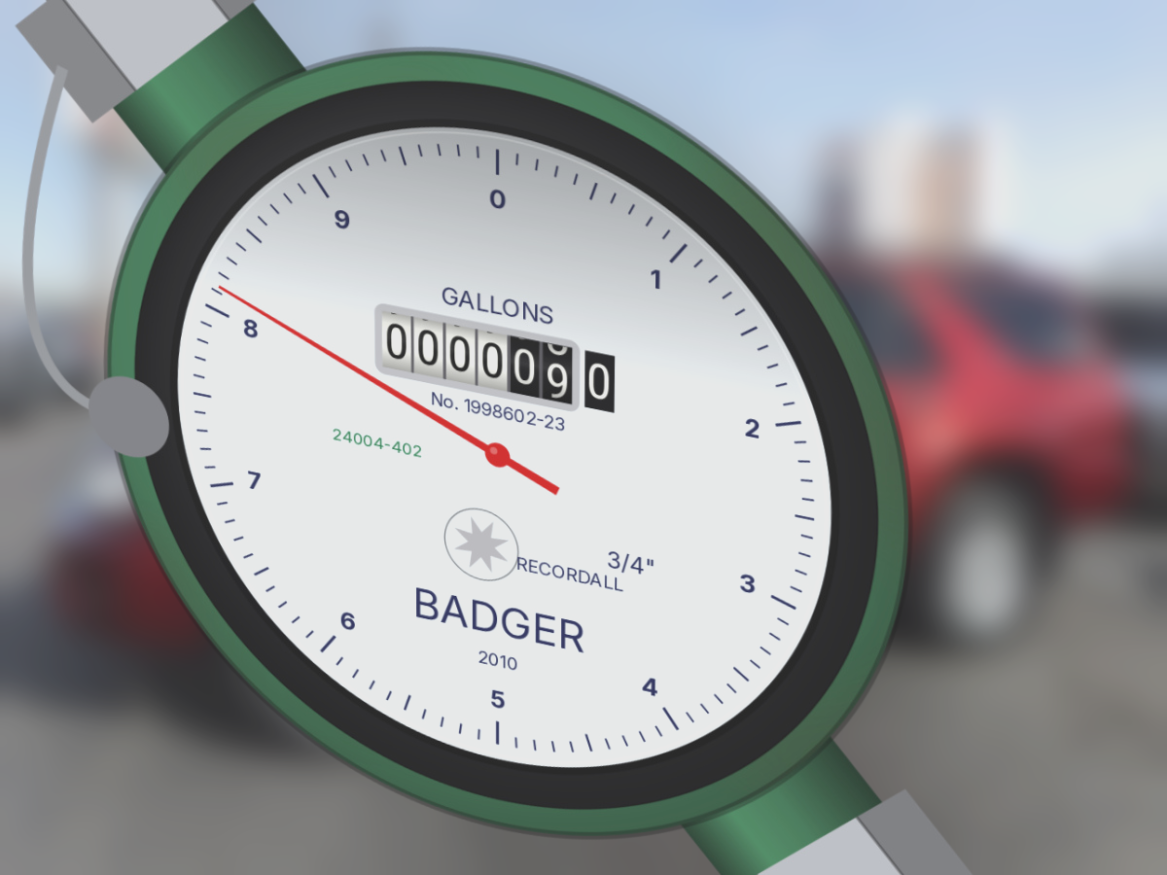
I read 88.1 gal
